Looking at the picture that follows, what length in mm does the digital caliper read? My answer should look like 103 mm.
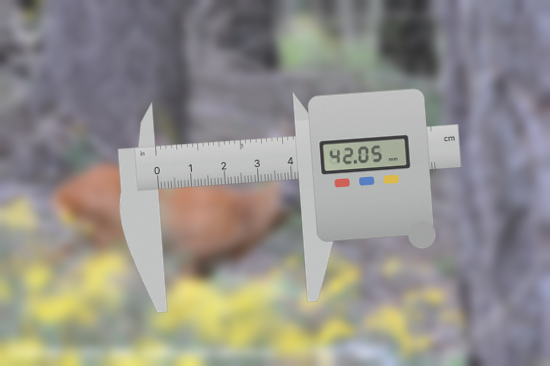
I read 42.05 mm
